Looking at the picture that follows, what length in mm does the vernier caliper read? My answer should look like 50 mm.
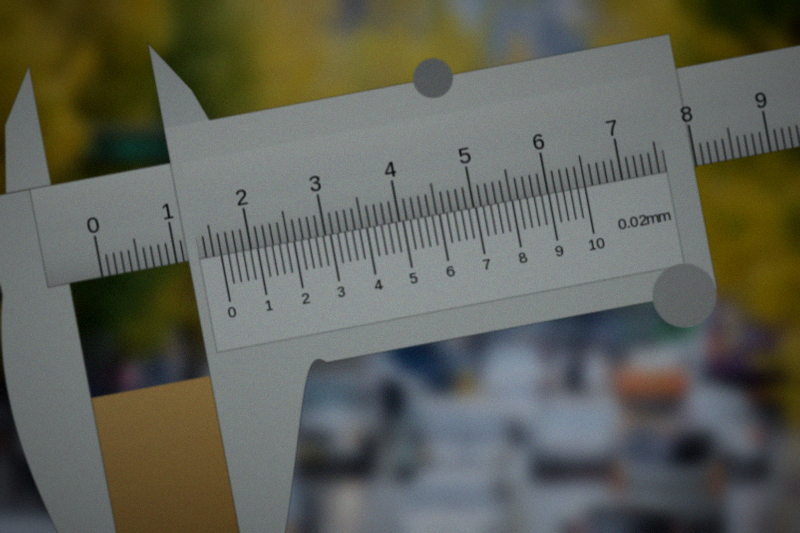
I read 16.0 mm
